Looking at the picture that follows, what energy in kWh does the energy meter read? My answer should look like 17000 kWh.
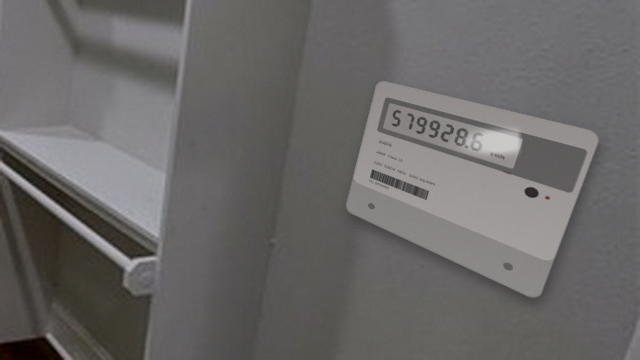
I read 579928.6 kWh
